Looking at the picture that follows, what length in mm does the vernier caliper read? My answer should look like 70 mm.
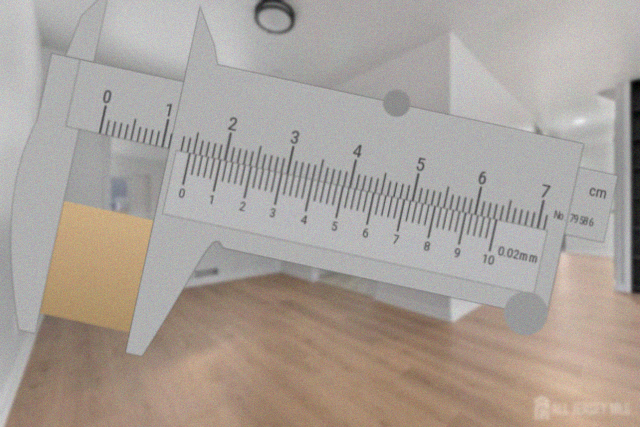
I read 14.4 mm
